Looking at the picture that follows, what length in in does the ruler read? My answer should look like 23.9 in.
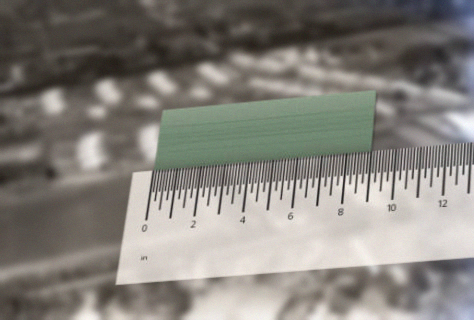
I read 9 in
